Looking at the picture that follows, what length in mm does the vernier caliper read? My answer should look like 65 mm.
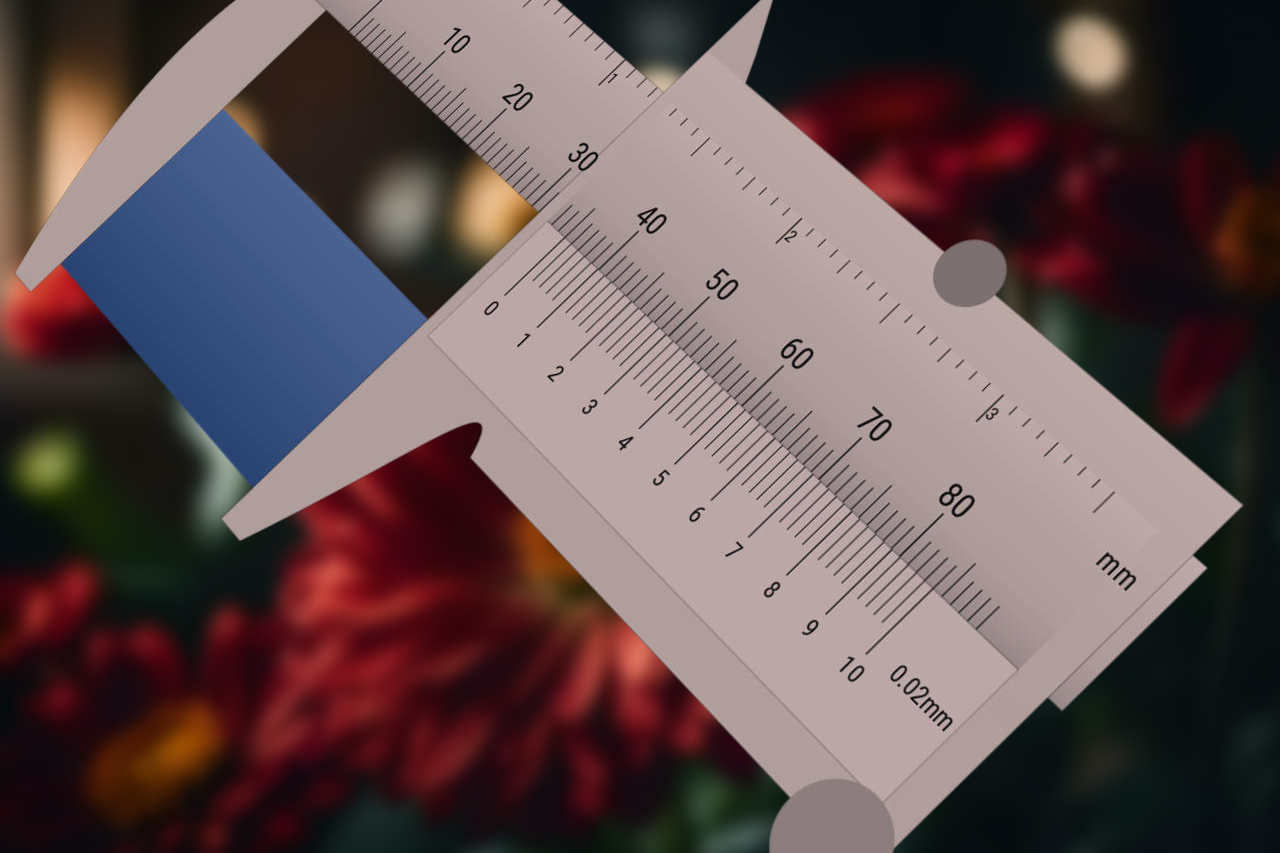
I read 35.0 mm
